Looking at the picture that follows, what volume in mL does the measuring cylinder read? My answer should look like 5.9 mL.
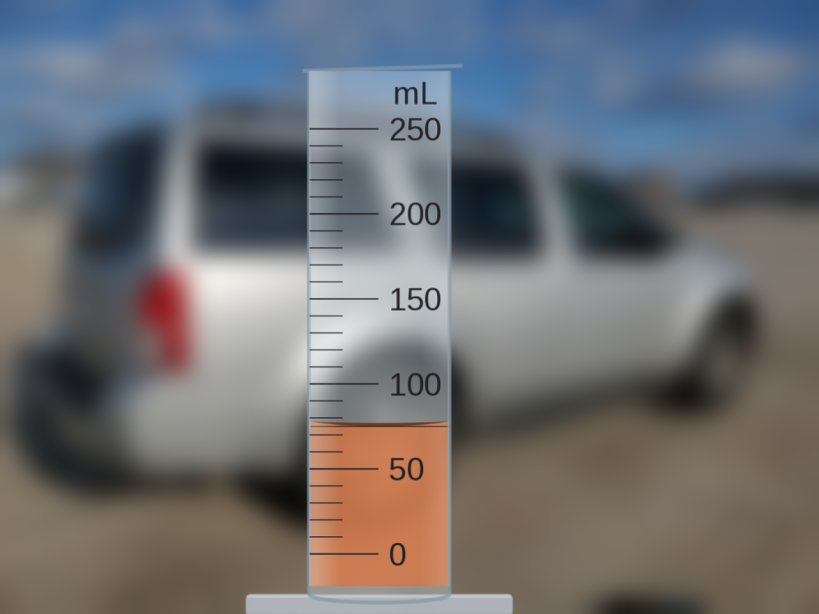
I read 75 mL
